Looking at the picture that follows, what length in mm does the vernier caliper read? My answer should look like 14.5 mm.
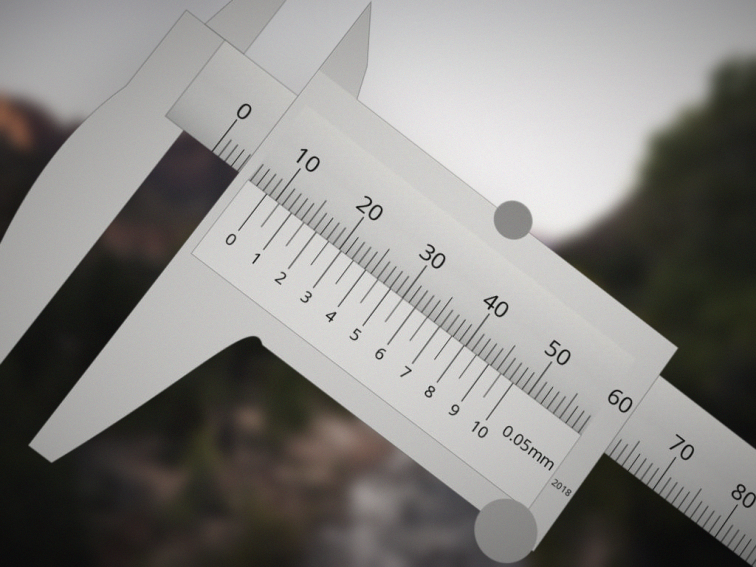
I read 8.6 mm
